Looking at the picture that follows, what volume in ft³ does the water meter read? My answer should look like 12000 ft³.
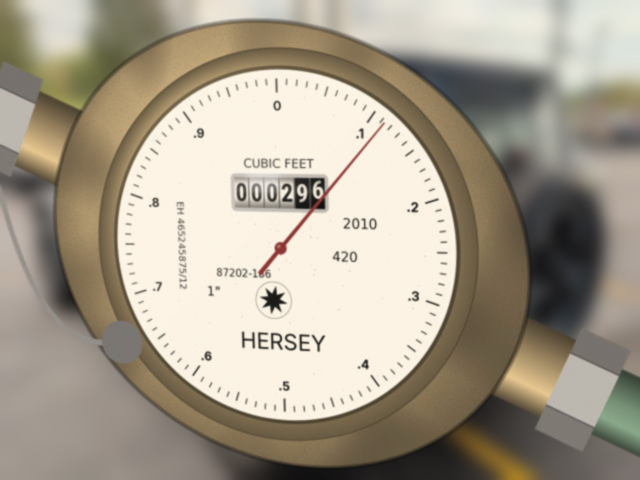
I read 296.11 ft³
